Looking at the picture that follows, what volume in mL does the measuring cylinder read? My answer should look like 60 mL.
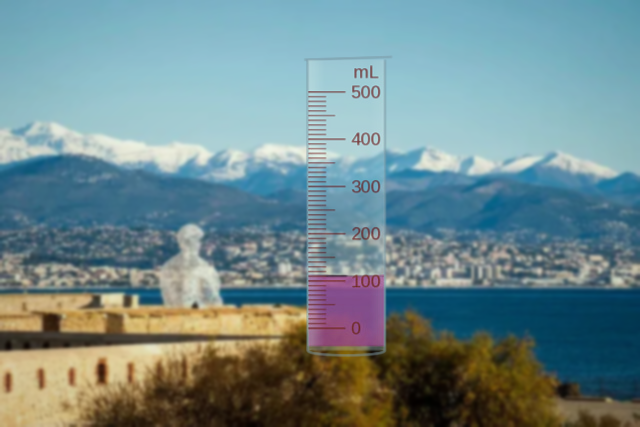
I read 110 mL
